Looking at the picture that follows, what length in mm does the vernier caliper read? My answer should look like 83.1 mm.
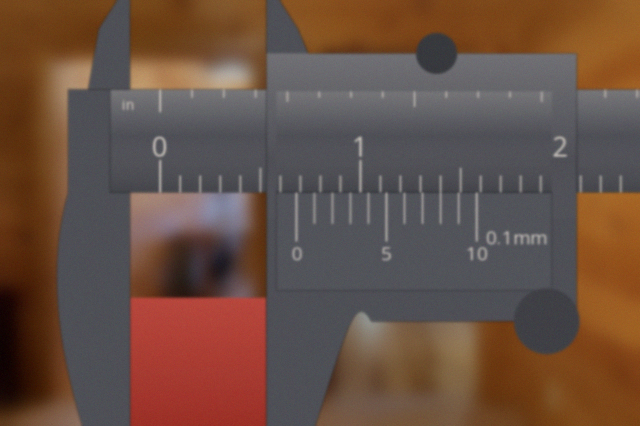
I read 6.8 mm
